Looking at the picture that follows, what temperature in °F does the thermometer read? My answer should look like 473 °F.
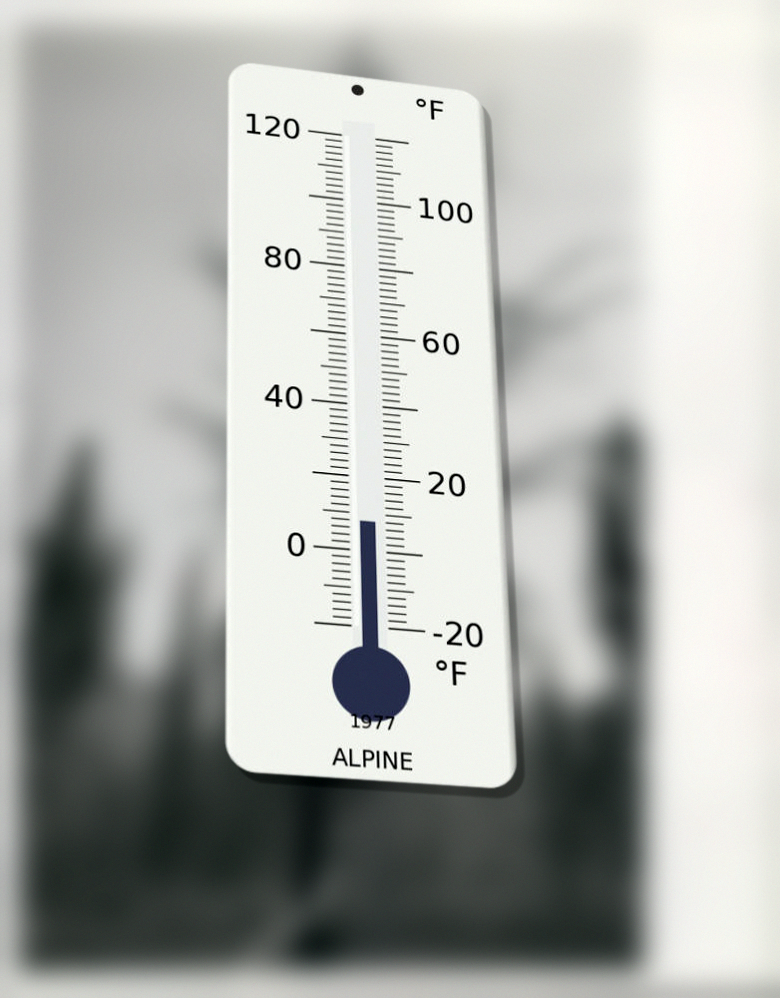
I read 8 °F
